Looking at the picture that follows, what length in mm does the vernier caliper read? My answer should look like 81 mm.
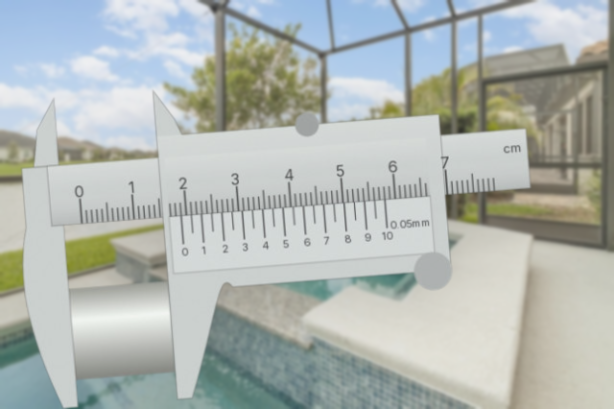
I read 19.0 mm
